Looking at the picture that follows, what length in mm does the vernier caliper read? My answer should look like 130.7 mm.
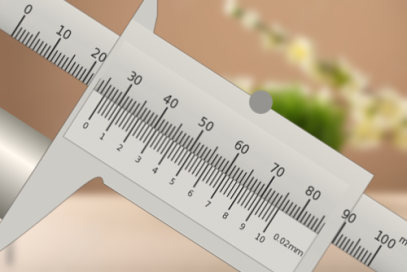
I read 26.0 mm
